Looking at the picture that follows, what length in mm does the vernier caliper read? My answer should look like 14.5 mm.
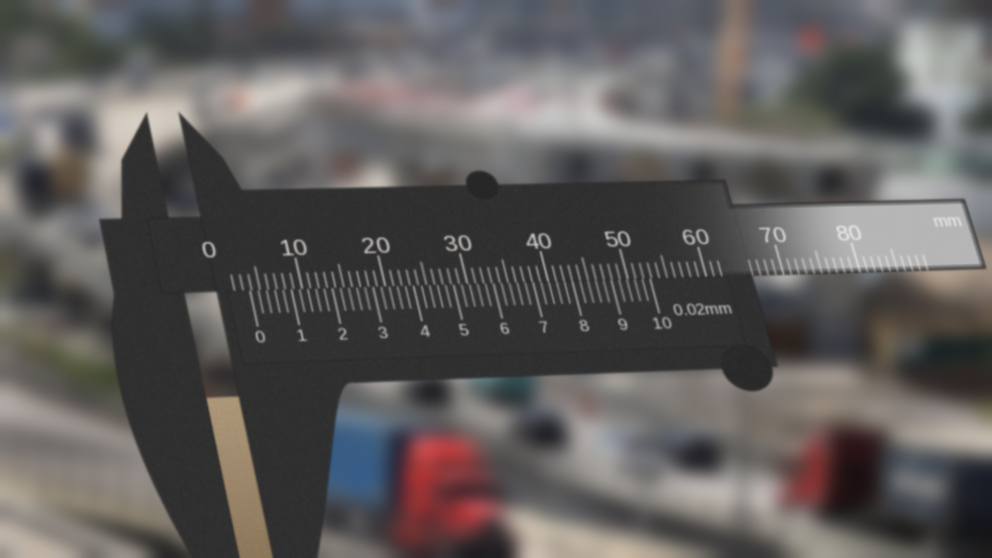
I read 3.8 mm
